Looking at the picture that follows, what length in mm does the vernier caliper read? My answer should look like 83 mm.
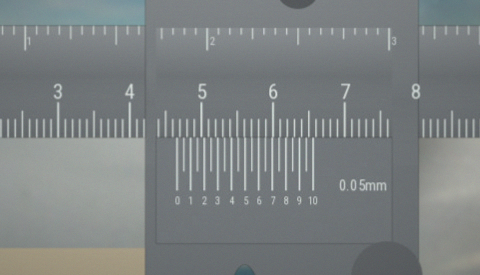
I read 46.6 mm
